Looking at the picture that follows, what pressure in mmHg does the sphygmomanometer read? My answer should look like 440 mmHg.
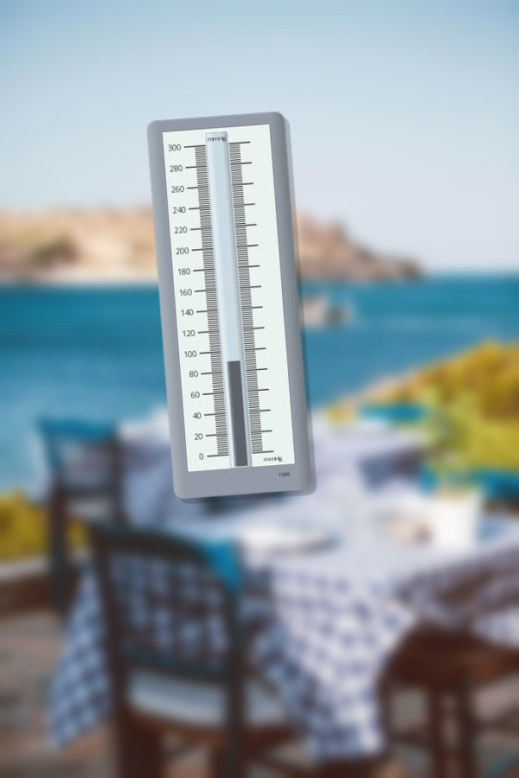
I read 90 mmHg
